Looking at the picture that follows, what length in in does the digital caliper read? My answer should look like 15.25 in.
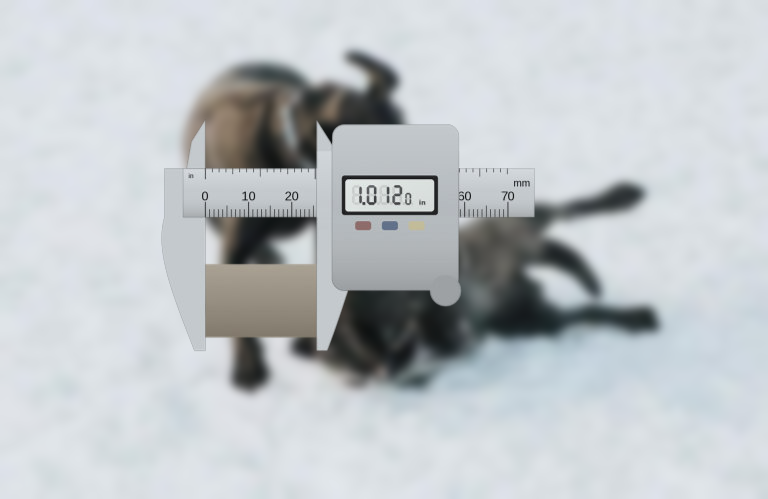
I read 1.0120 in
